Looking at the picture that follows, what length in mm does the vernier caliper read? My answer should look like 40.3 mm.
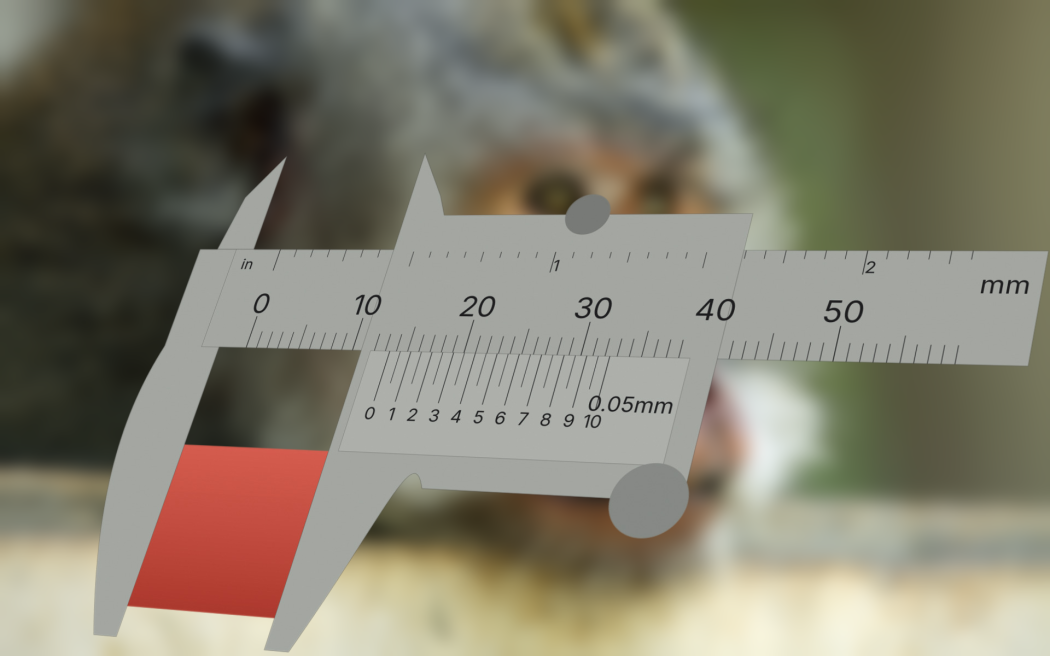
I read 13.4 mm
